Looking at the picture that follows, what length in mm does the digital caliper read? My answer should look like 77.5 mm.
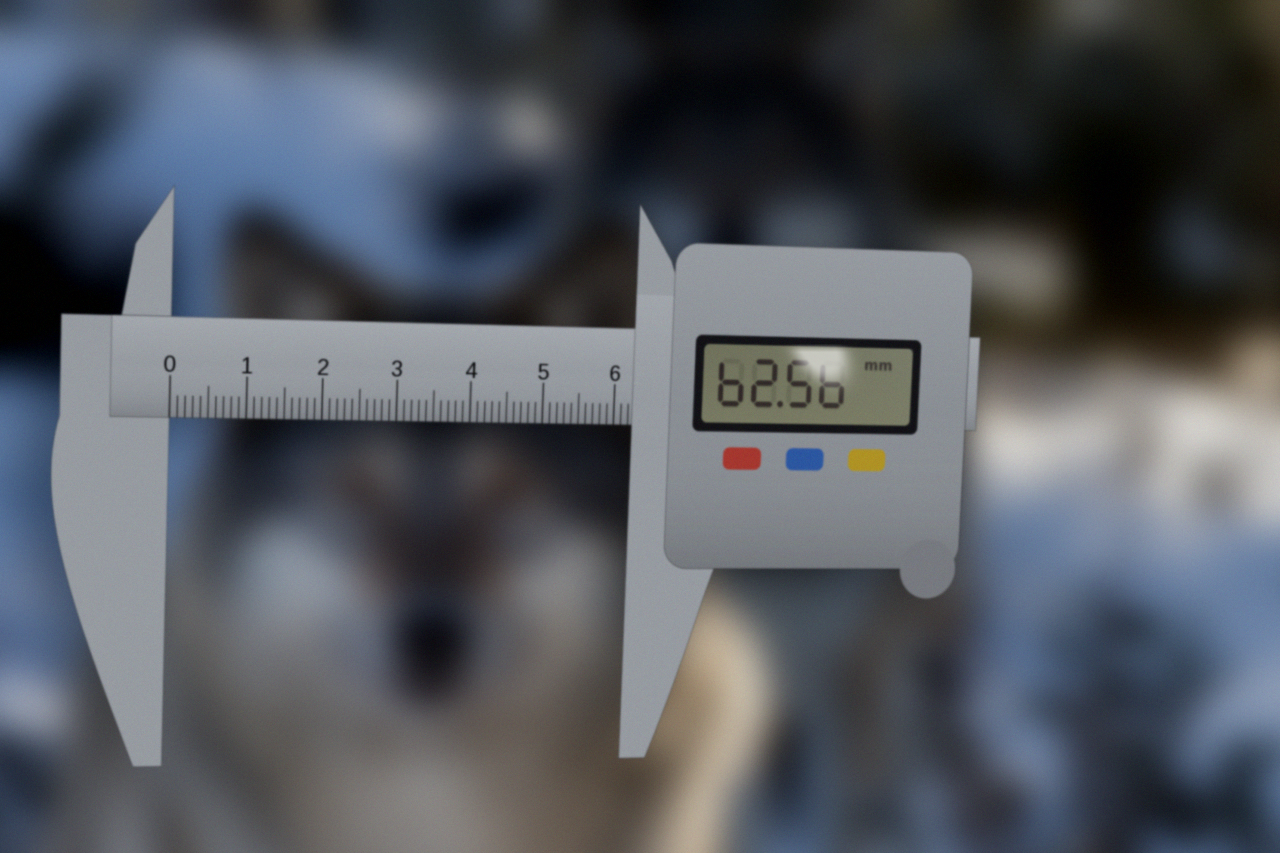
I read 62.56 mm
